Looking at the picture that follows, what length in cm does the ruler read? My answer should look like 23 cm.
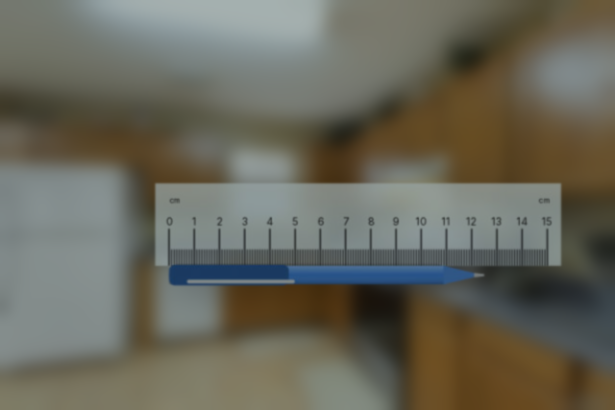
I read 12.5 cm
